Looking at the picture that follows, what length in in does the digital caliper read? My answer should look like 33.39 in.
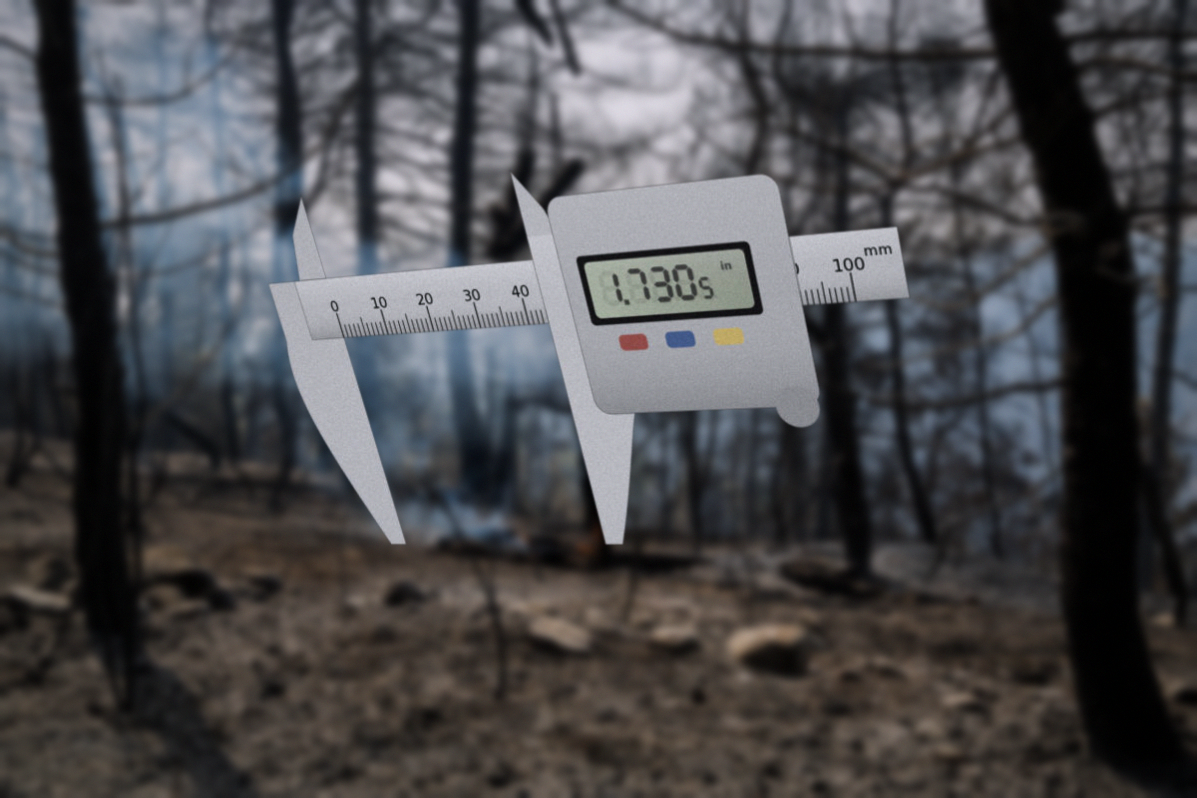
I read 1.7305 in
